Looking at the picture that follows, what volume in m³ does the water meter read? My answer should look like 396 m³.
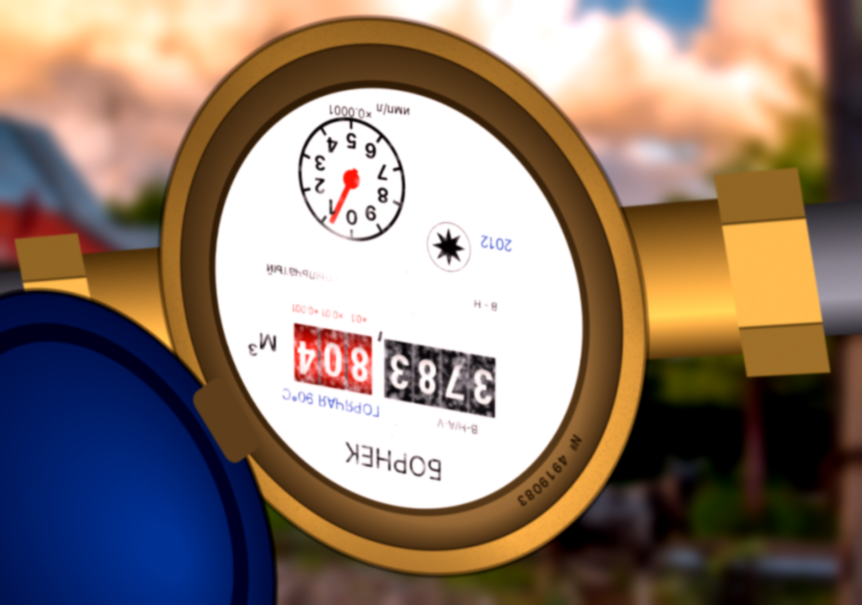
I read 3783.8040 m³
